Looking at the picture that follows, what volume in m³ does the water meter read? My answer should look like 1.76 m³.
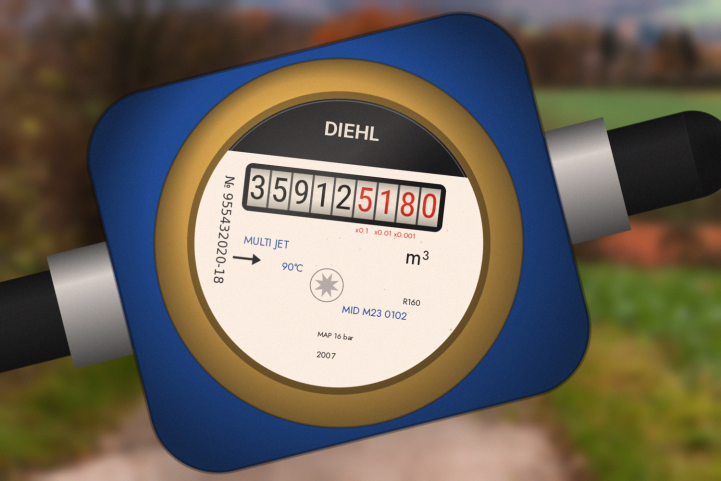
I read 35912.5180 m³
